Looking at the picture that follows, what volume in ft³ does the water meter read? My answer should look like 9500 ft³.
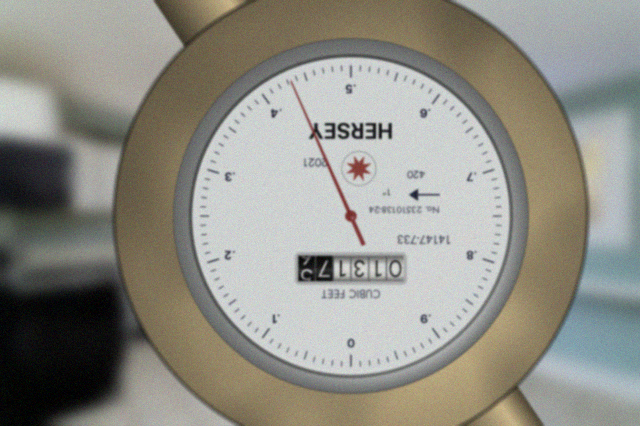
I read 13175.43 ft³
